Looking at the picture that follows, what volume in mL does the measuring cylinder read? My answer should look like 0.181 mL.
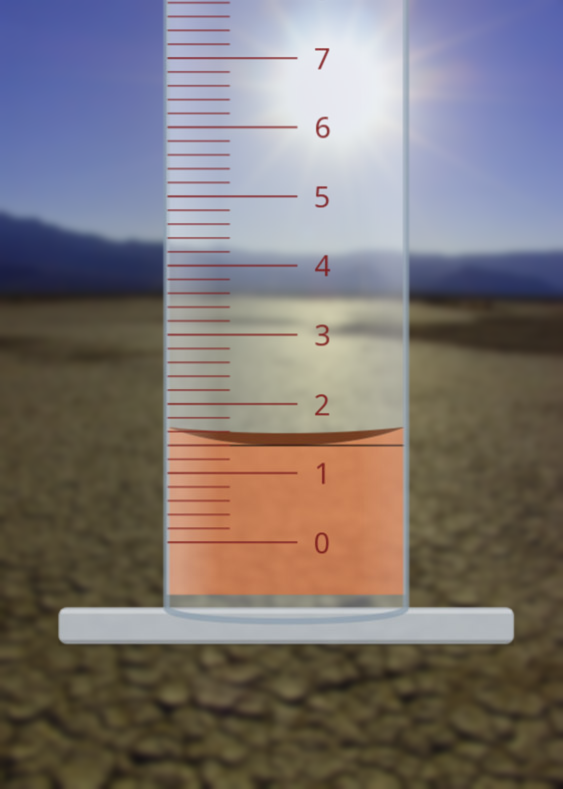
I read 1.4 mL
